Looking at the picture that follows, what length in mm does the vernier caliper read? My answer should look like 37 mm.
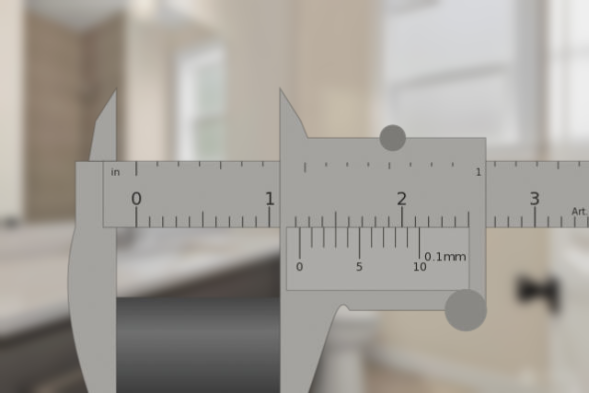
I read 12.3 mm
